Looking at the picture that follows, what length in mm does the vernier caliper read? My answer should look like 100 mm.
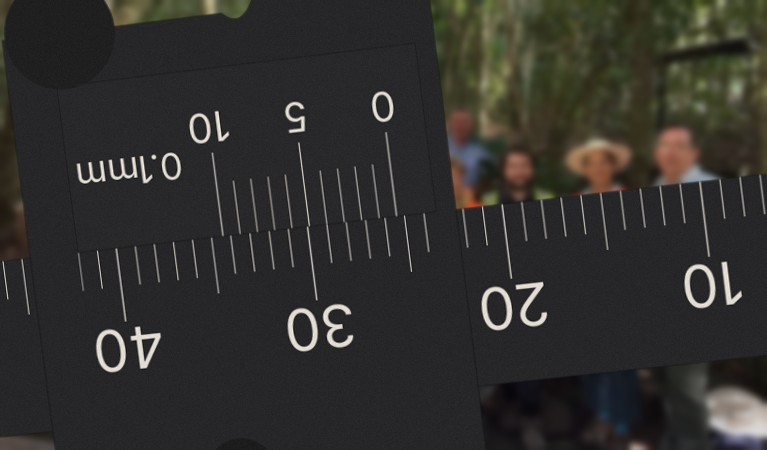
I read 25.4 mm
